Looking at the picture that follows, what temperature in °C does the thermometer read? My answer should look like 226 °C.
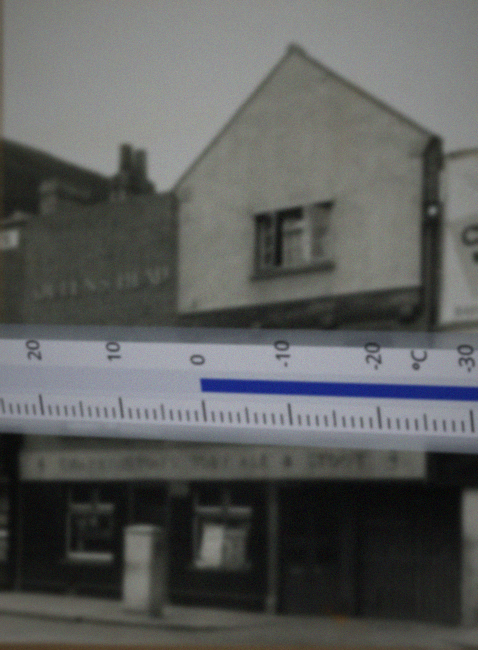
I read 0 °C
